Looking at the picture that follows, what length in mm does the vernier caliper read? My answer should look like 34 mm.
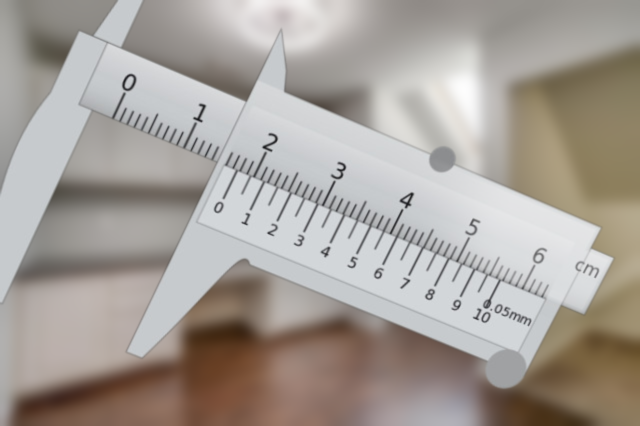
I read 17.6 mm
